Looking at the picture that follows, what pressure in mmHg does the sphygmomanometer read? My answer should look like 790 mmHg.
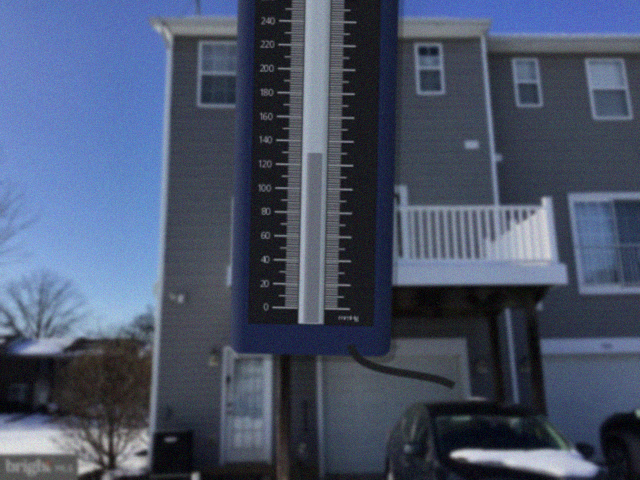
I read 130 mmHg
